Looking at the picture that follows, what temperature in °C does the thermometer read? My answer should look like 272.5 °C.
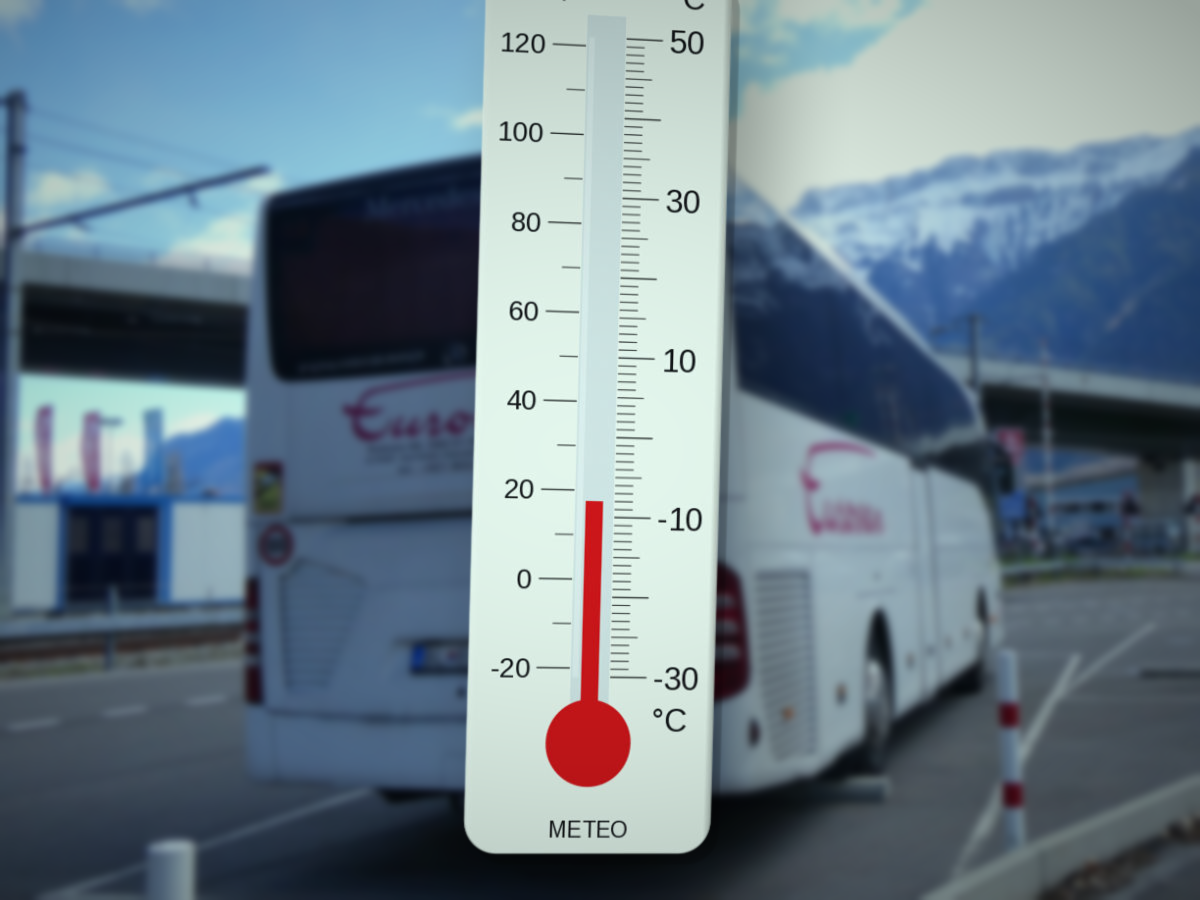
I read -8 °C
